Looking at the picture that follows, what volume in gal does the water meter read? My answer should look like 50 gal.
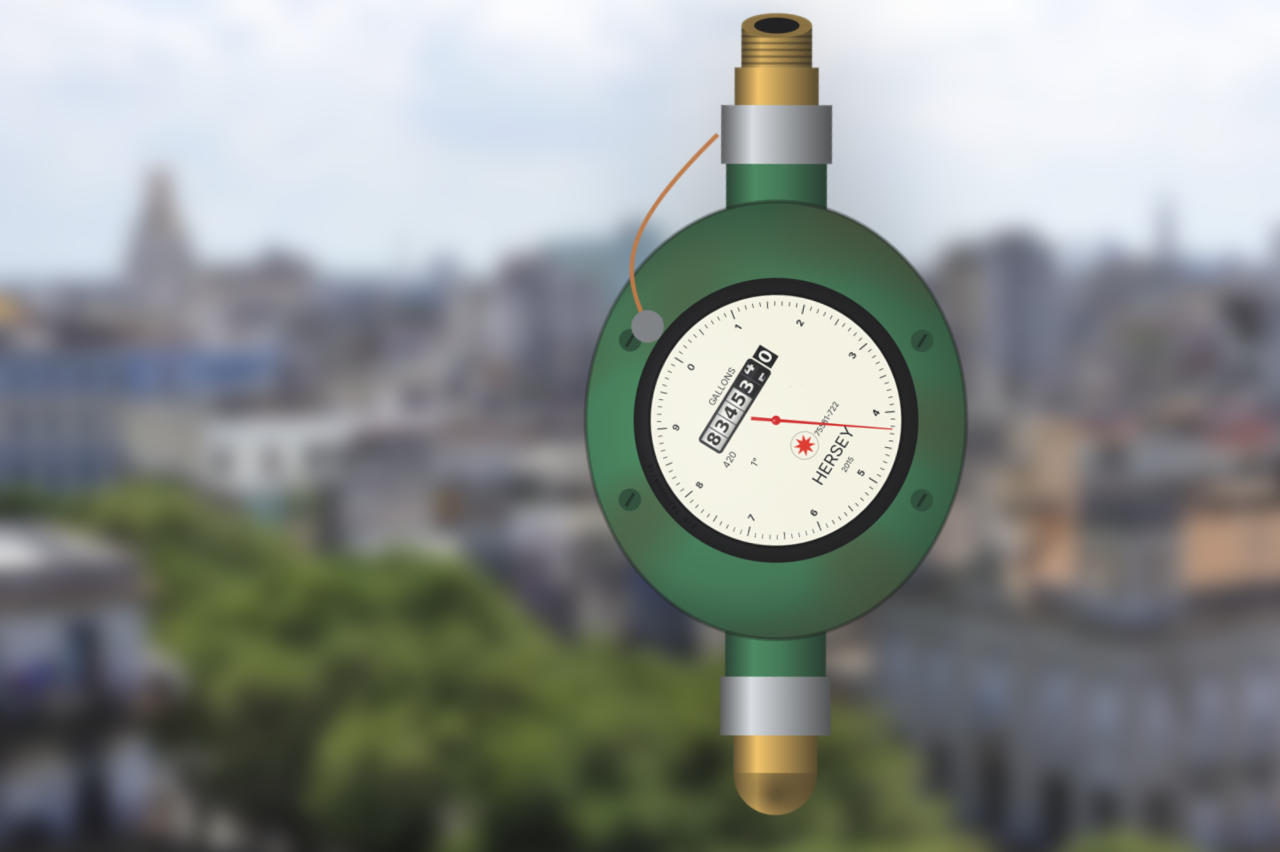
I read 8345344.2 gal
